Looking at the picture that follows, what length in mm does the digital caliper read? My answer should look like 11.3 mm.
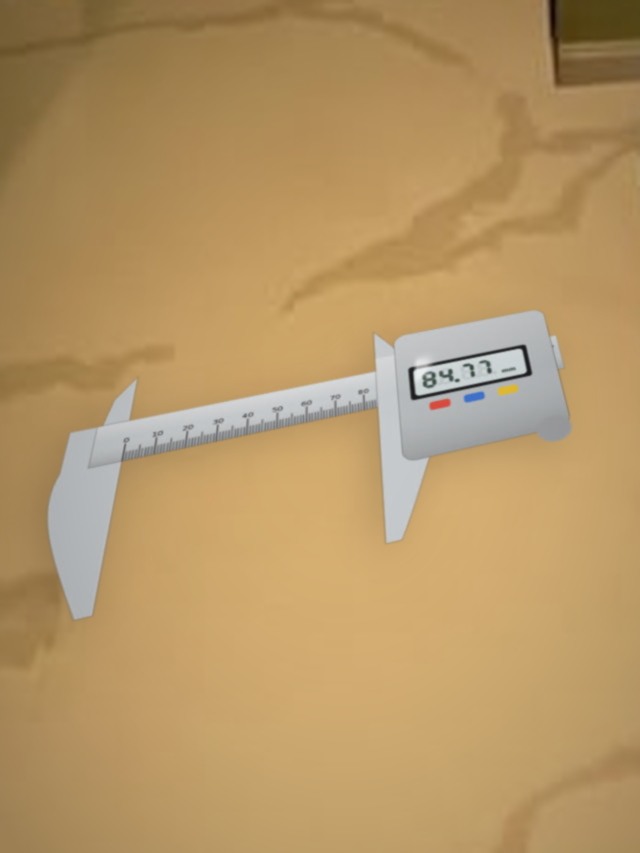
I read 84.77 mm
